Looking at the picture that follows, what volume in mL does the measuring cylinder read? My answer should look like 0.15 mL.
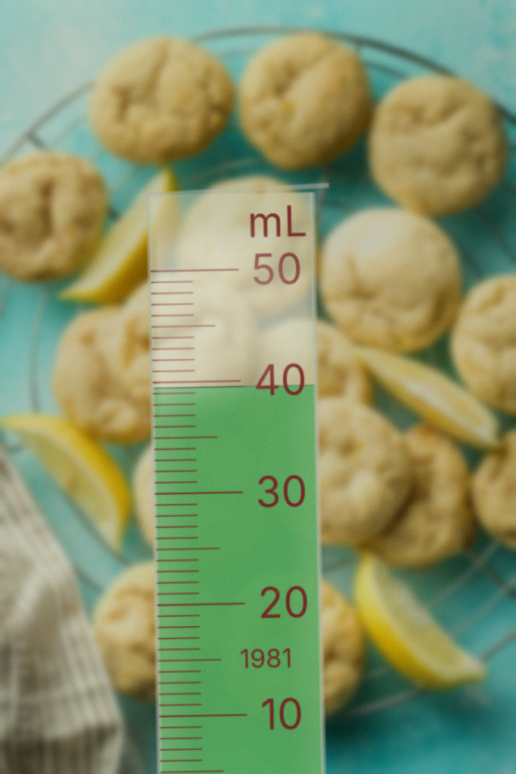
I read 39.5 mL
